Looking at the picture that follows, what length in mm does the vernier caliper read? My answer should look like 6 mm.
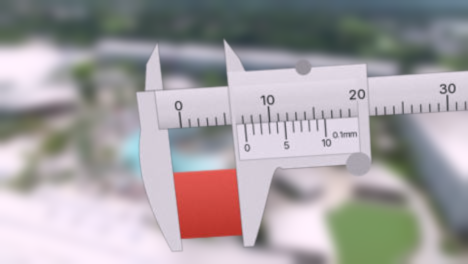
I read 7.2 mm
